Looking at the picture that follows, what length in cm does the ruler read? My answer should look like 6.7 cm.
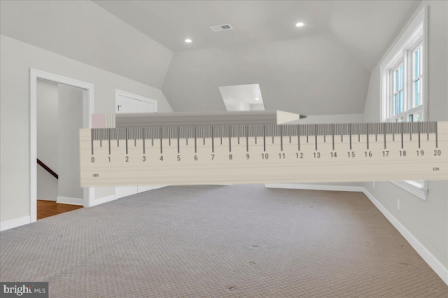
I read 12.5 cm
